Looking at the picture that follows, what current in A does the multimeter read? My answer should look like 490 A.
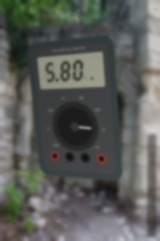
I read 5.80 A
